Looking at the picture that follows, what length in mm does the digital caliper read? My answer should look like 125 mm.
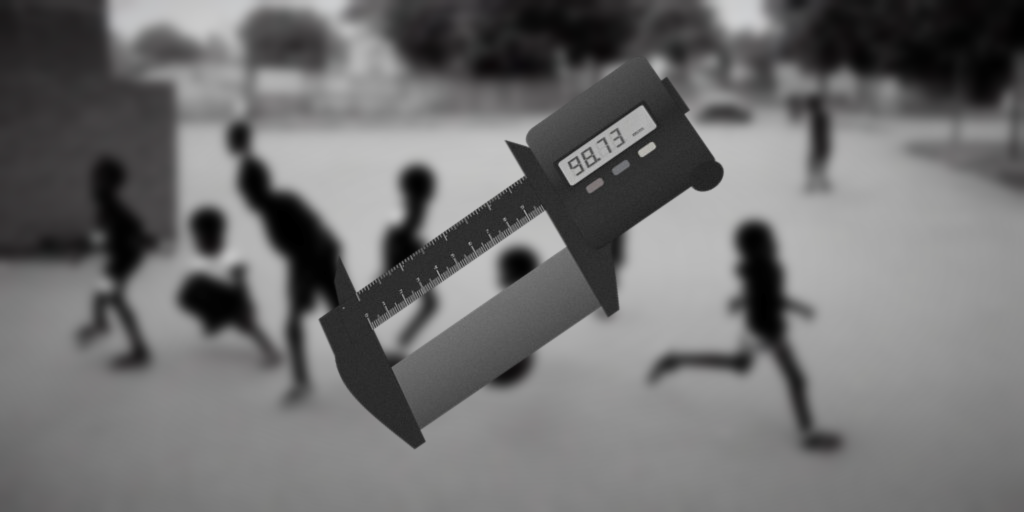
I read 98.73 mm
